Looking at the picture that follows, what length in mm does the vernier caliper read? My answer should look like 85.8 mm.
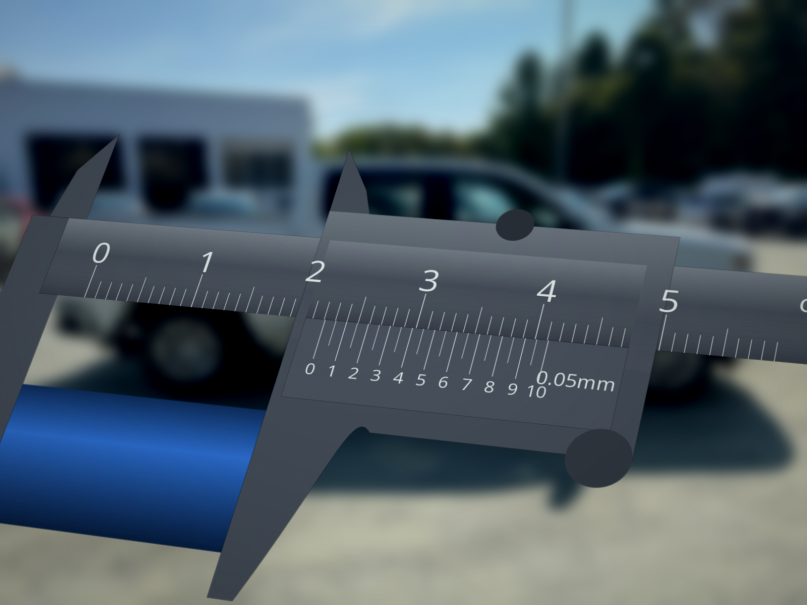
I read 22.1 mm
